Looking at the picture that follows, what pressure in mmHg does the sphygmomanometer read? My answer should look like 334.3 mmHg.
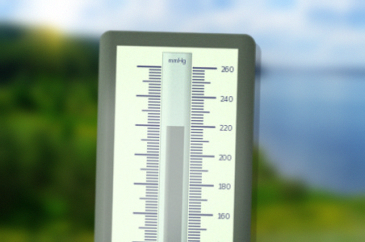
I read 220 mmHg
